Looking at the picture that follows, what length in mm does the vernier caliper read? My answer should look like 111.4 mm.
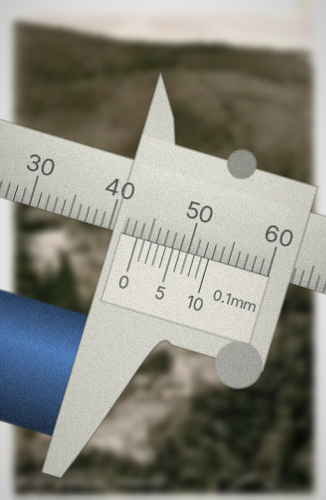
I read 43.6 mm
